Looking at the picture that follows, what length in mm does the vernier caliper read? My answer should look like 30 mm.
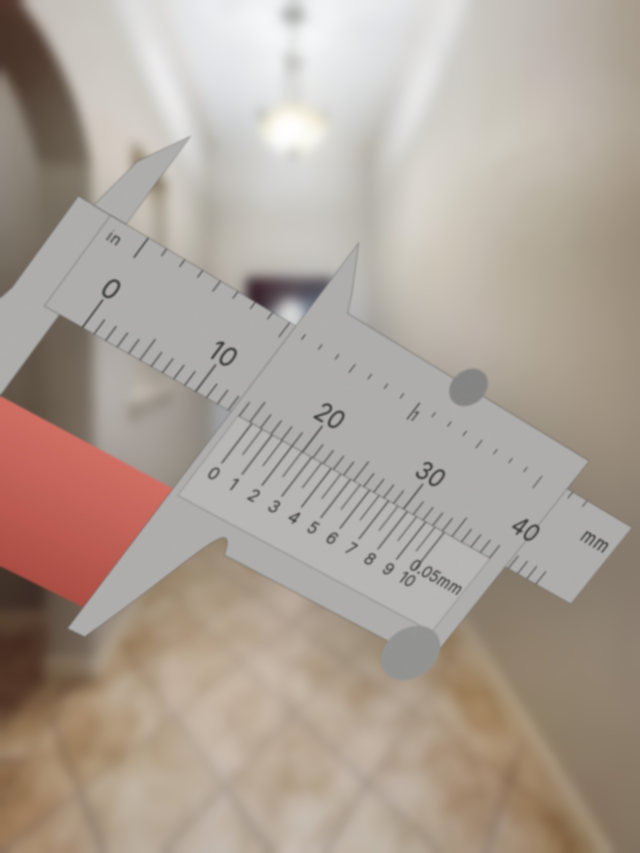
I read 15.2 mm
